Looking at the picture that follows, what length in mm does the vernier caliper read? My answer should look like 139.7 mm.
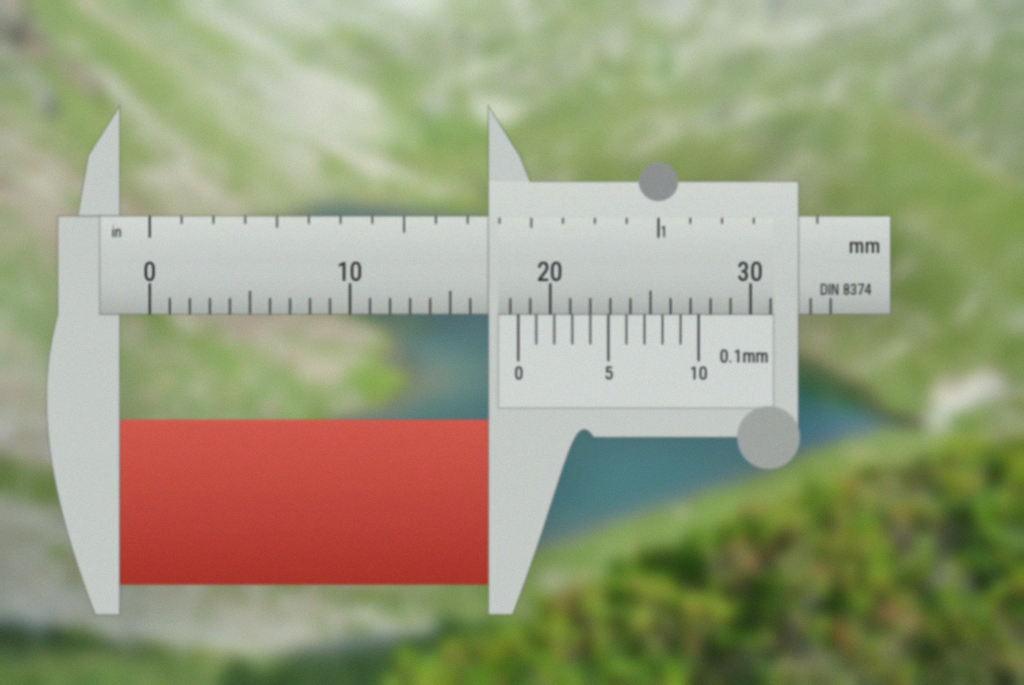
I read 18.4 mm
